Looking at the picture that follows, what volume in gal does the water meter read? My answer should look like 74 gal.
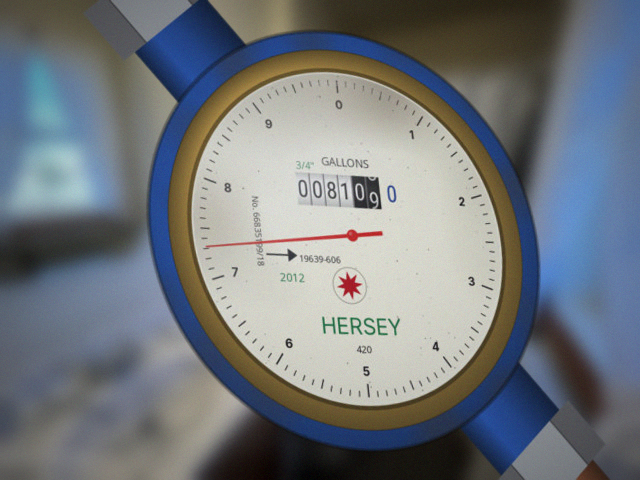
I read 81087.3 gal
